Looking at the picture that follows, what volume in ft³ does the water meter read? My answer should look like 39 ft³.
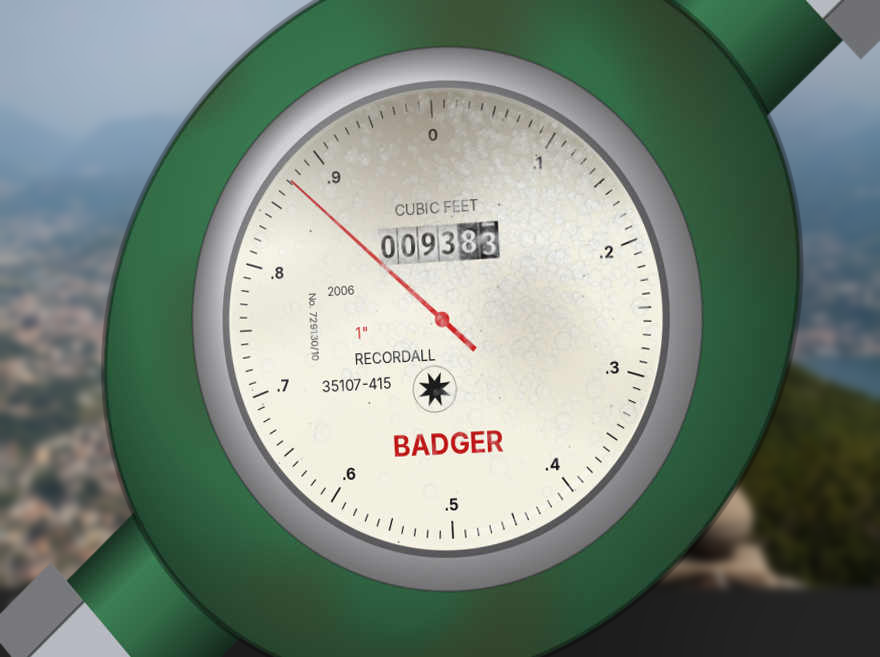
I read 9382.87 ft³
